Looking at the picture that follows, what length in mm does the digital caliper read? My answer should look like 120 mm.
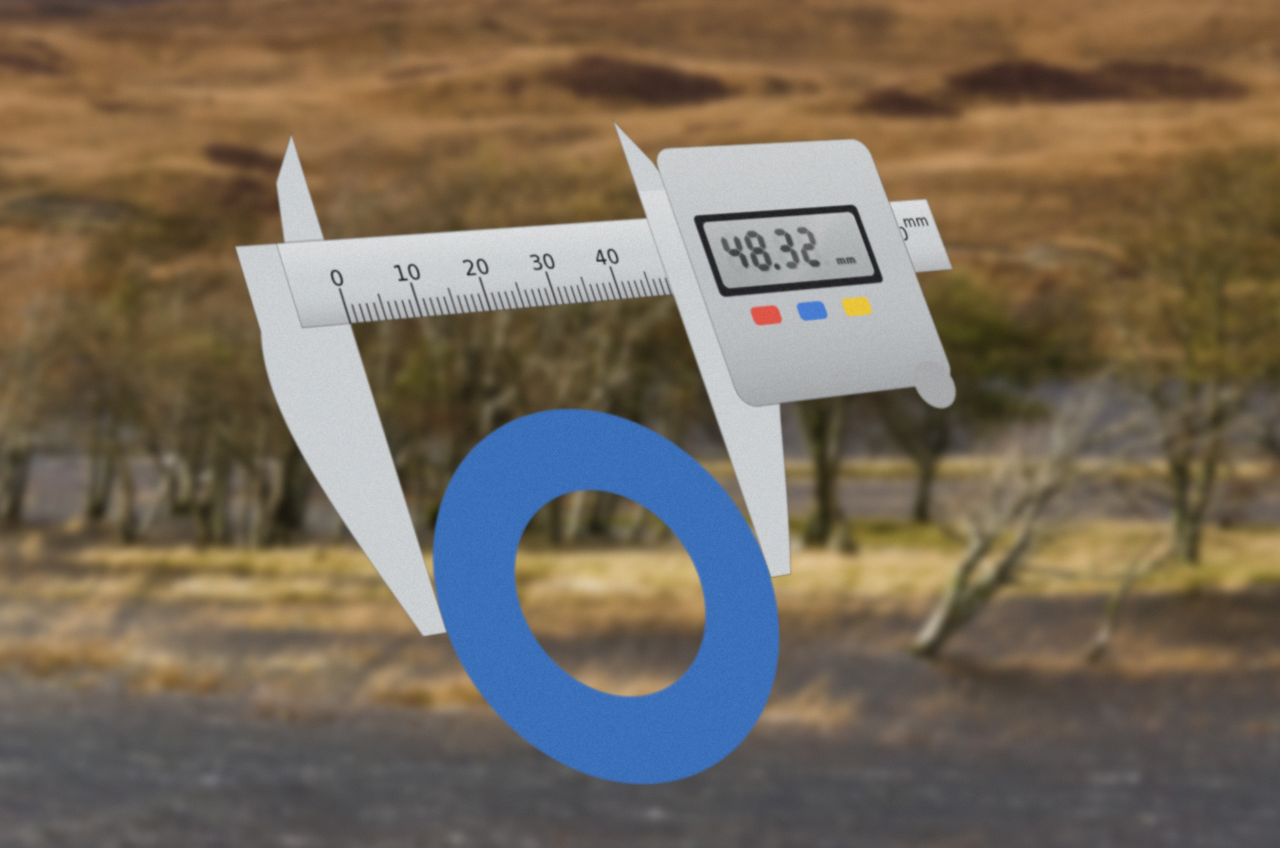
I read 48.32 mm
